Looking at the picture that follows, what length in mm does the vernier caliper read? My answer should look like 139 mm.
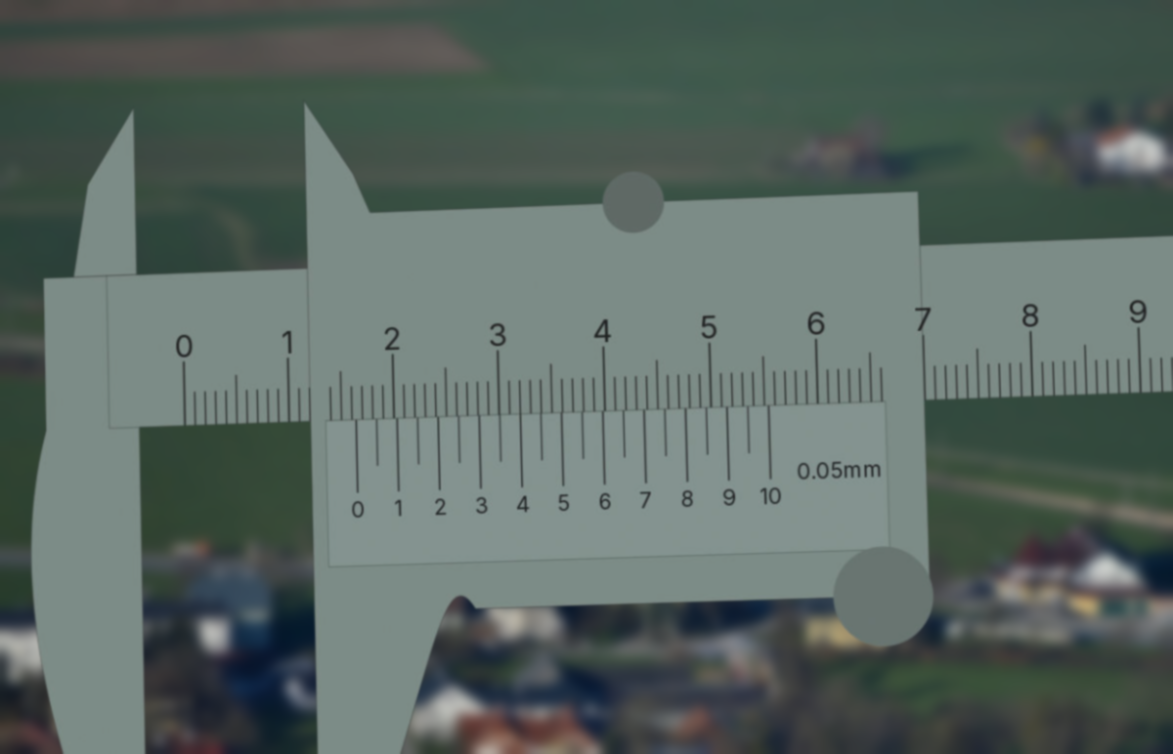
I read 16.4 mm
